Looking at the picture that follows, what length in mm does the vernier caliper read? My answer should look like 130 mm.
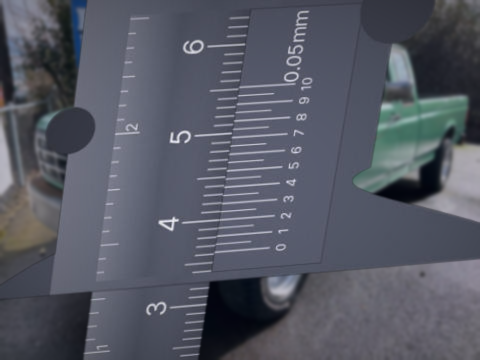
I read 36.2 mm
